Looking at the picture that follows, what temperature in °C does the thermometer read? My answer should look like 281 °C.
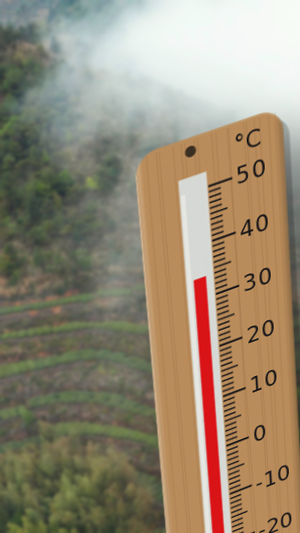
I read 34 °C
